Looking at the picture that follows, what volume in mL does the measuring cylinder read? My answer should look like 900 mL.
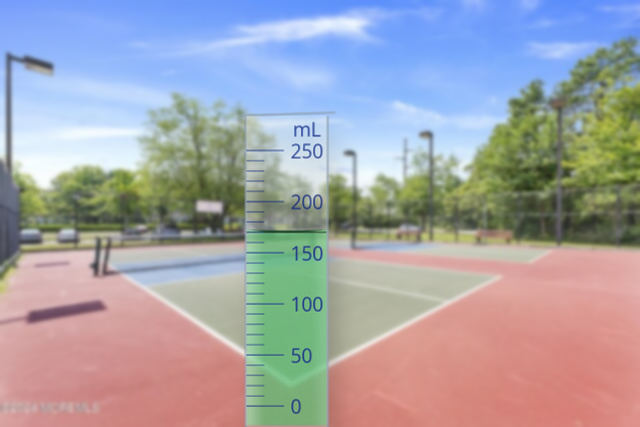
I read 170 mL
